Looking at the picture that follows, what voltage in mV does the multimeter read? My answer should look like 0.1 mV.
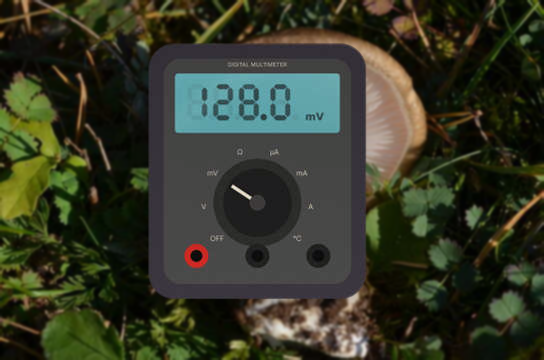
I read 128.0 mV
